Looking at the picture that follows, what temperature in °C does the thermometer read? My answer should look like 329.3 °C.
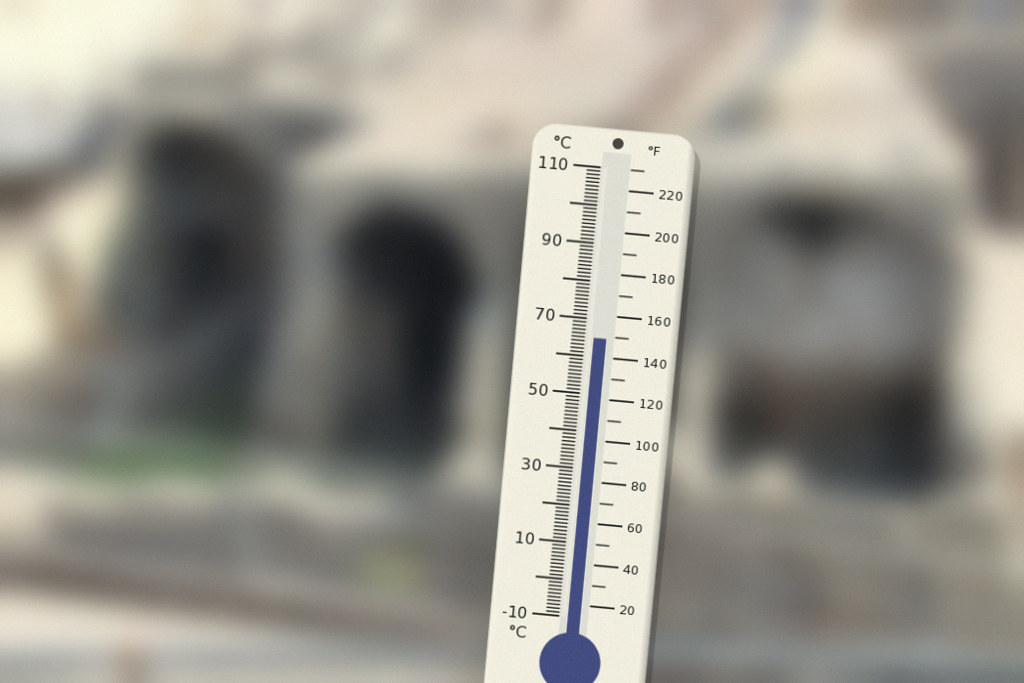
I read 65 °C
